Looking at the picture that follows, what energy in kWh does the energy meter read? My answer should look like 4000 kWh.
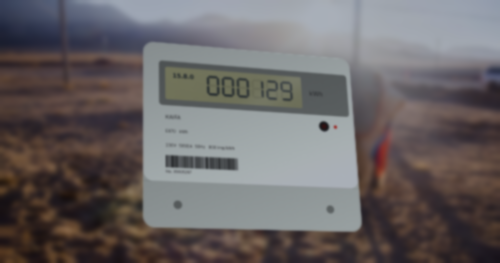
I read 129 kWh
